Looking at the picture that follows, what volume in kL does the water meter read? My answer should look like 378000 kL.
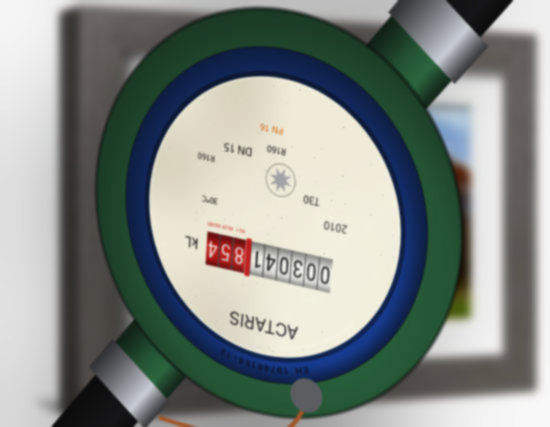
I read 3041.854 kL
